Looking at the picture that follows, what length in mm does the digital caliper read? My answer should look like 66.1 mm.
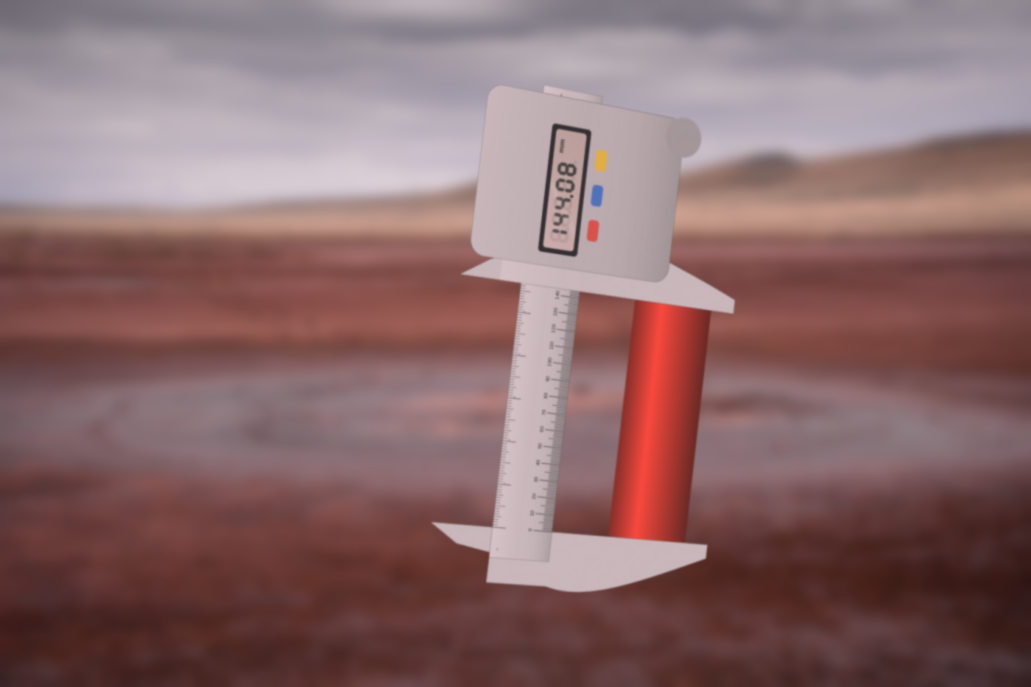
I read 144.08 mm
